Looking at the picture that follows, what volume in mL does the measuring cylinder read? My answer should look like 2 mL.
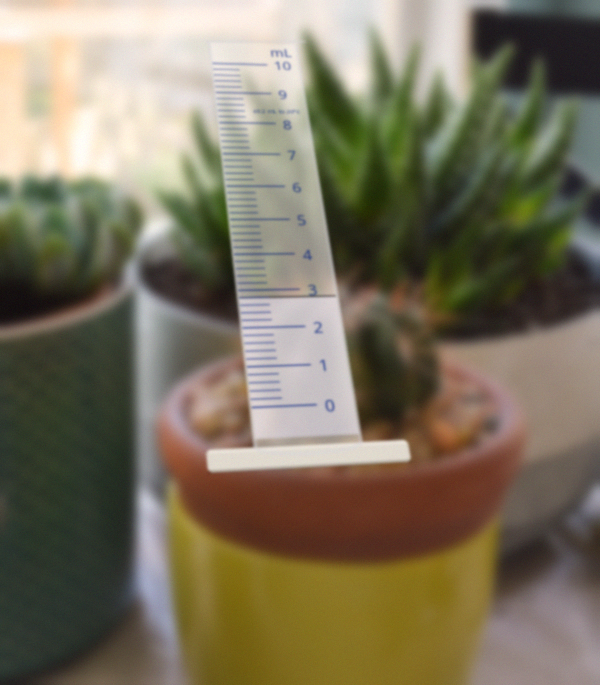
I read 2.8 mL
